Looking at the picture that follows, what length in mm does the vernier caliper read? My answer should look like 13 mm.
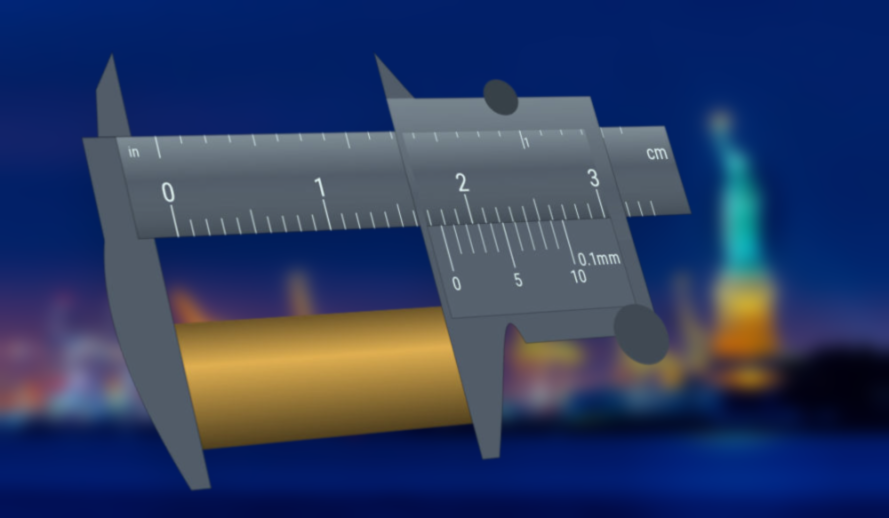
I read 17.7 mm
